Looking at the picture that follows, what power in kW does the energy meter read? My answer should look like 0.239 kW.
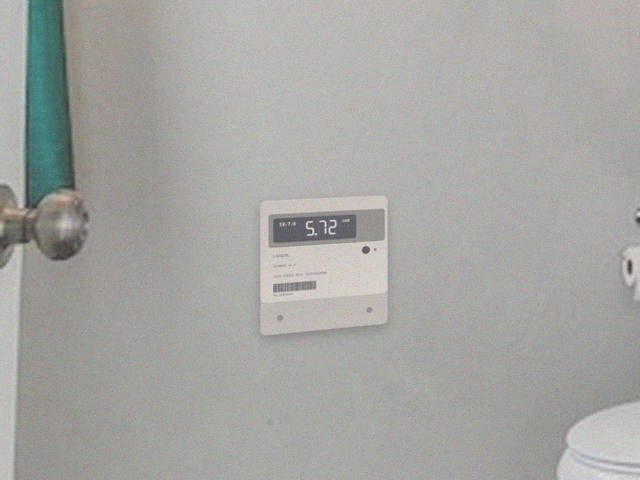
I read 5.72 kW
